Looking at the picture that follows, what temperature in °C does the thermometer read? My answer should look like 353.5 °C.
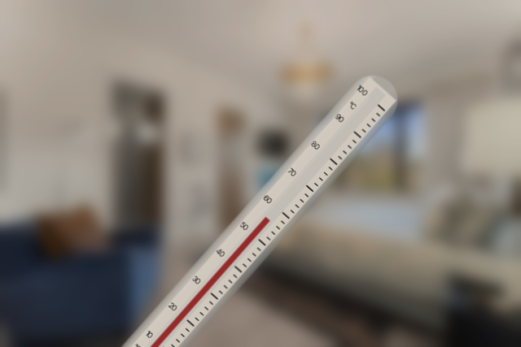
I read 56 °C
